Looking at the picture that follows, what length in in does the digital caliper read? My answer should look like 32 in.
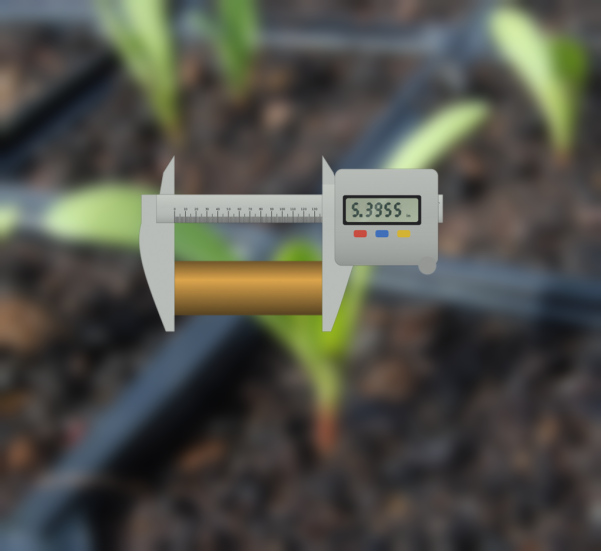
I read 5.3955 in
